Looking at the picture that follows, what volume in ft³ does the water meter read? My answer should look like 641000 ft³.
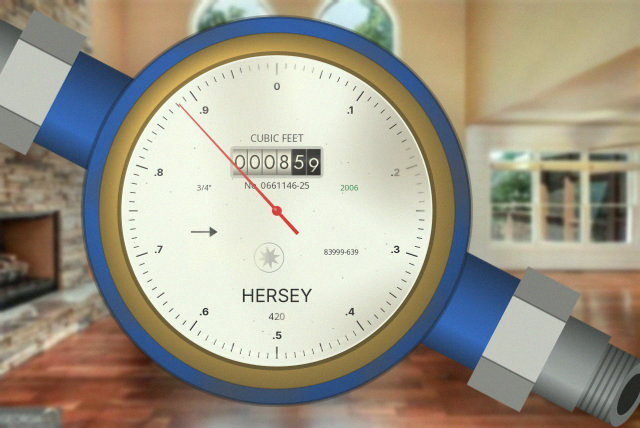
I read 858.88 ft³
